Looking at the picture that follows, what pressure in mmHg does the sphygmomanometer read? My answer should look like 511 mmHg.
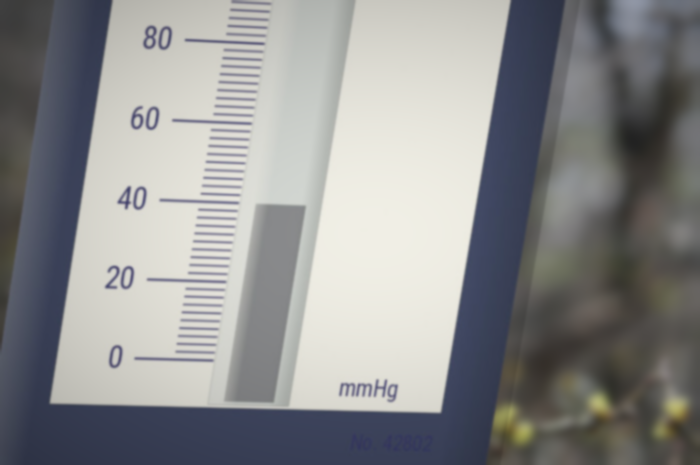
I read 40 mmHg
